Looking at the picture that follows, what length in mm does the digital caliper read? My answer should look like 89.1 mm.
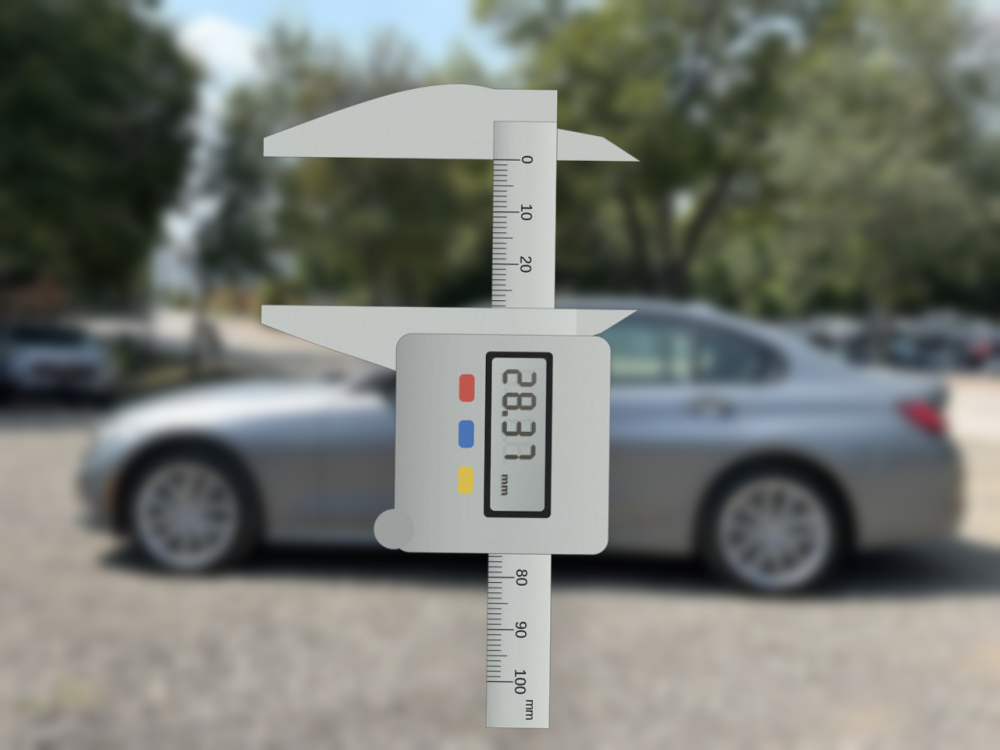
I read 28.37 mm
